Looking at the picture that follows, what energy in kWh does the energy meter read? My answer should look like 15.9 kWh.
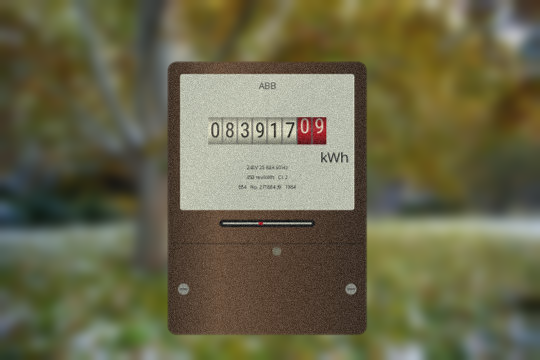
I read 83917.09 kWh
